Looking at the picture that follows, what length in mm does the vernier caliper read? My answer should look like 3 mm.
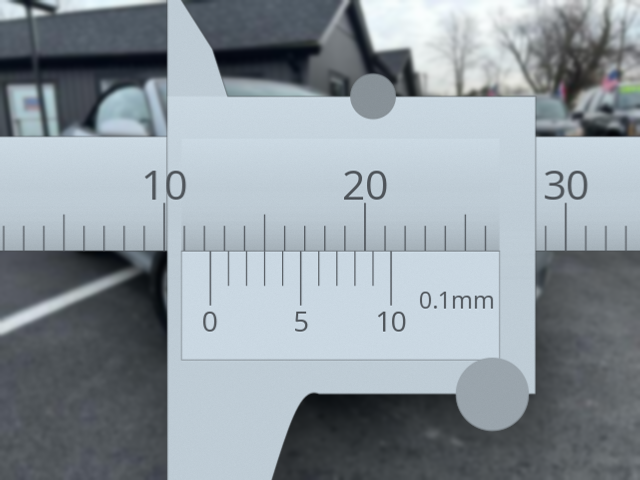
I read 12.3 mm
